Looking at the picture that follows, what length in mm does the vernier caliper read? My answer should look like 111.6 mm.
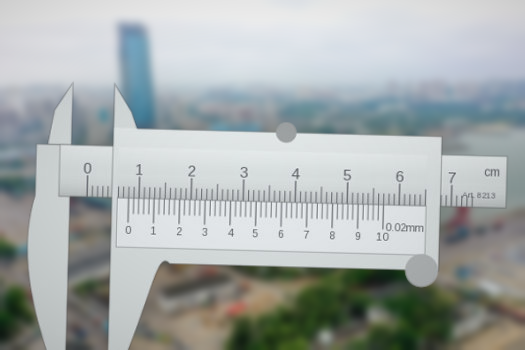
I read 8.0 mm
